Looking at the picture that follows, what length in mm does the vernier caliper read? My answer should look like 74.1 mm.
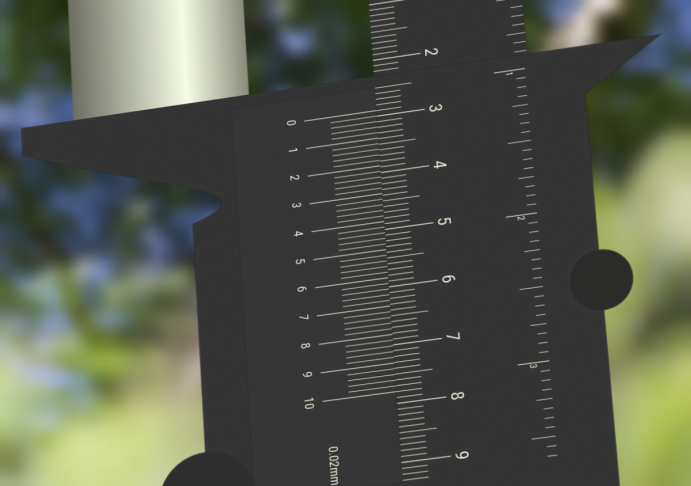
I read 29.0 mm
